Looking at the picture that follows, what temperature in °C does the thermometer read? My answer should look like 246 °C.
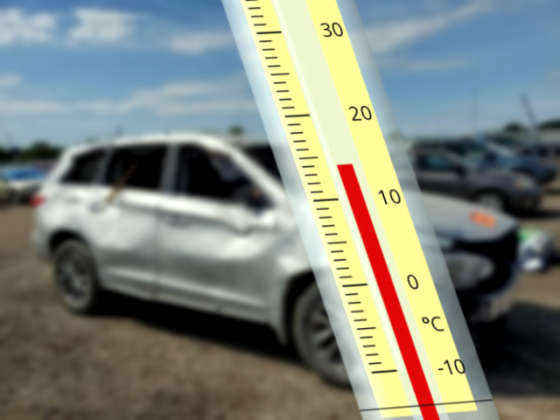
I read 14 °C
